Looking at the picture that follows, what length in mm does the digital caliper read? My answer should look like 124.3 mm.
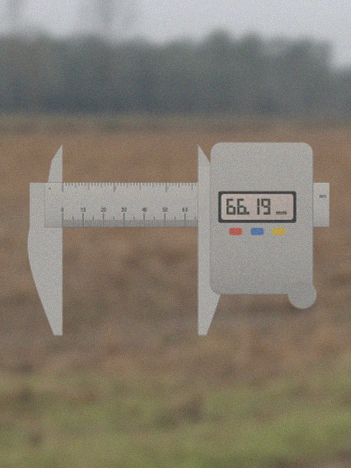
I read 66.19 mm
